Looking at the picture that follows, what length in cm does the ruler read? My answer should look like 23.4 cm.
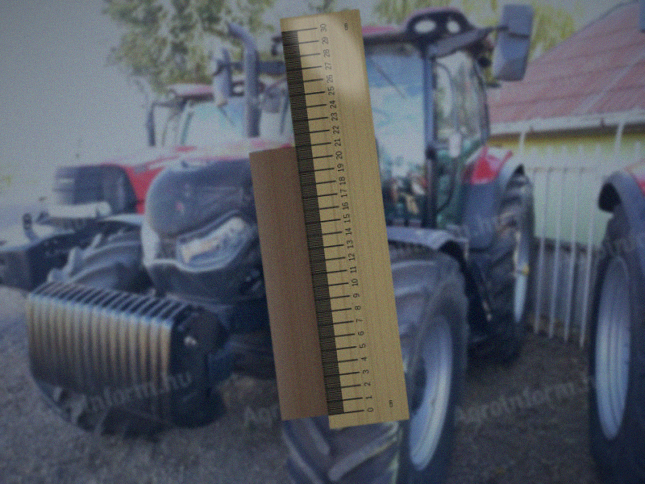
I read 21 cm
